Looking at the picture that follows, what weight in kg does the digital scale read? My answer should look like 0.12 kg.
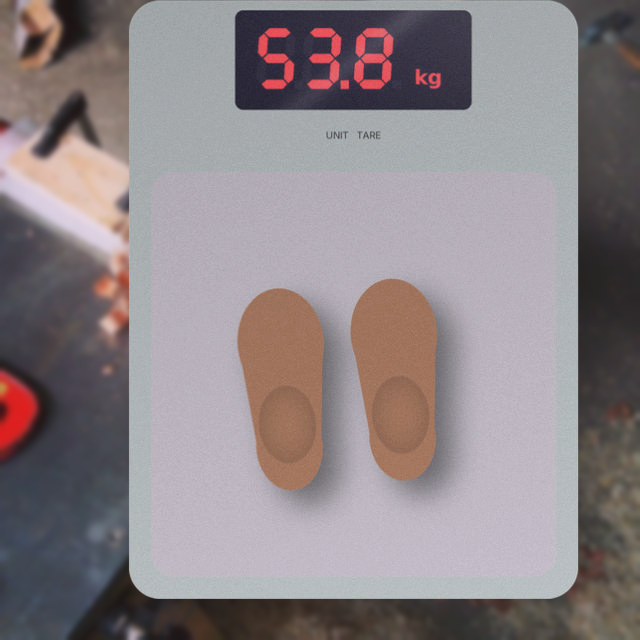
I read 53.8 kg
